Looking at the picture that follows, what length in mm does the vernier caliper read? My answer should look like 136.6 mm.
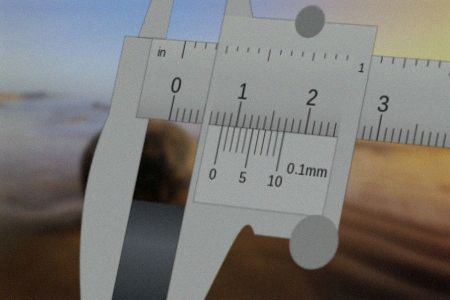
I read 8.0 mm
